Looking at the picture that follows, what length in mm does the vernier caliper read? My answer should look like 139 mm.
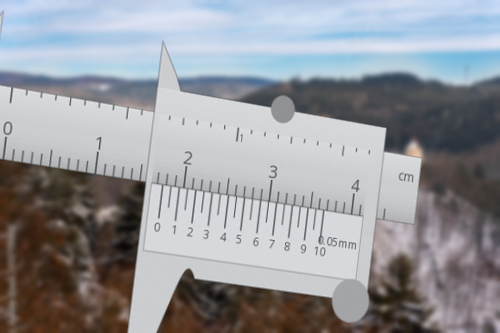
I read 17.6 mm
